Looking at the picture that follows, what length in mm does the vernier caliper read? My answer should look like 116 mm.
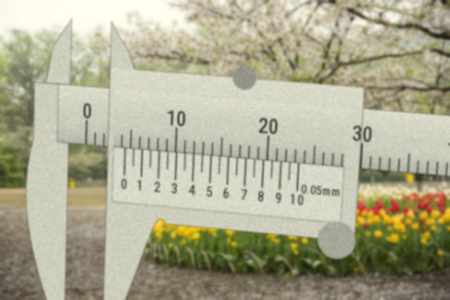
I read 4.4 mm
